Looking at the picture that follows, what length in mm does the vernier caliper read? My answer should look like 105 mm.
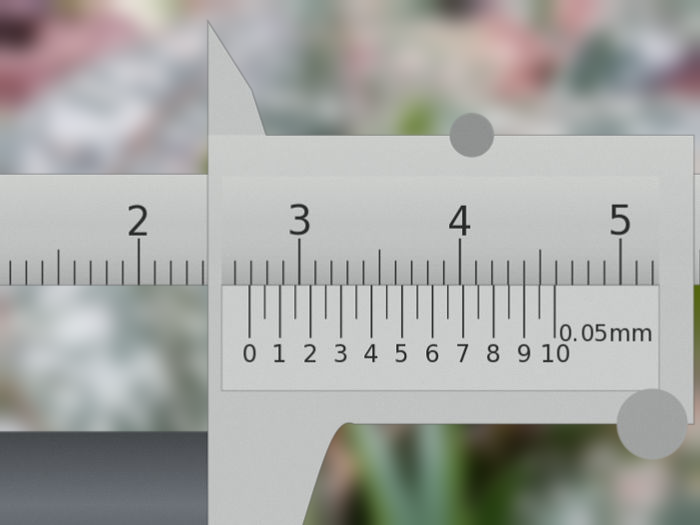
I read 26.9 mm
